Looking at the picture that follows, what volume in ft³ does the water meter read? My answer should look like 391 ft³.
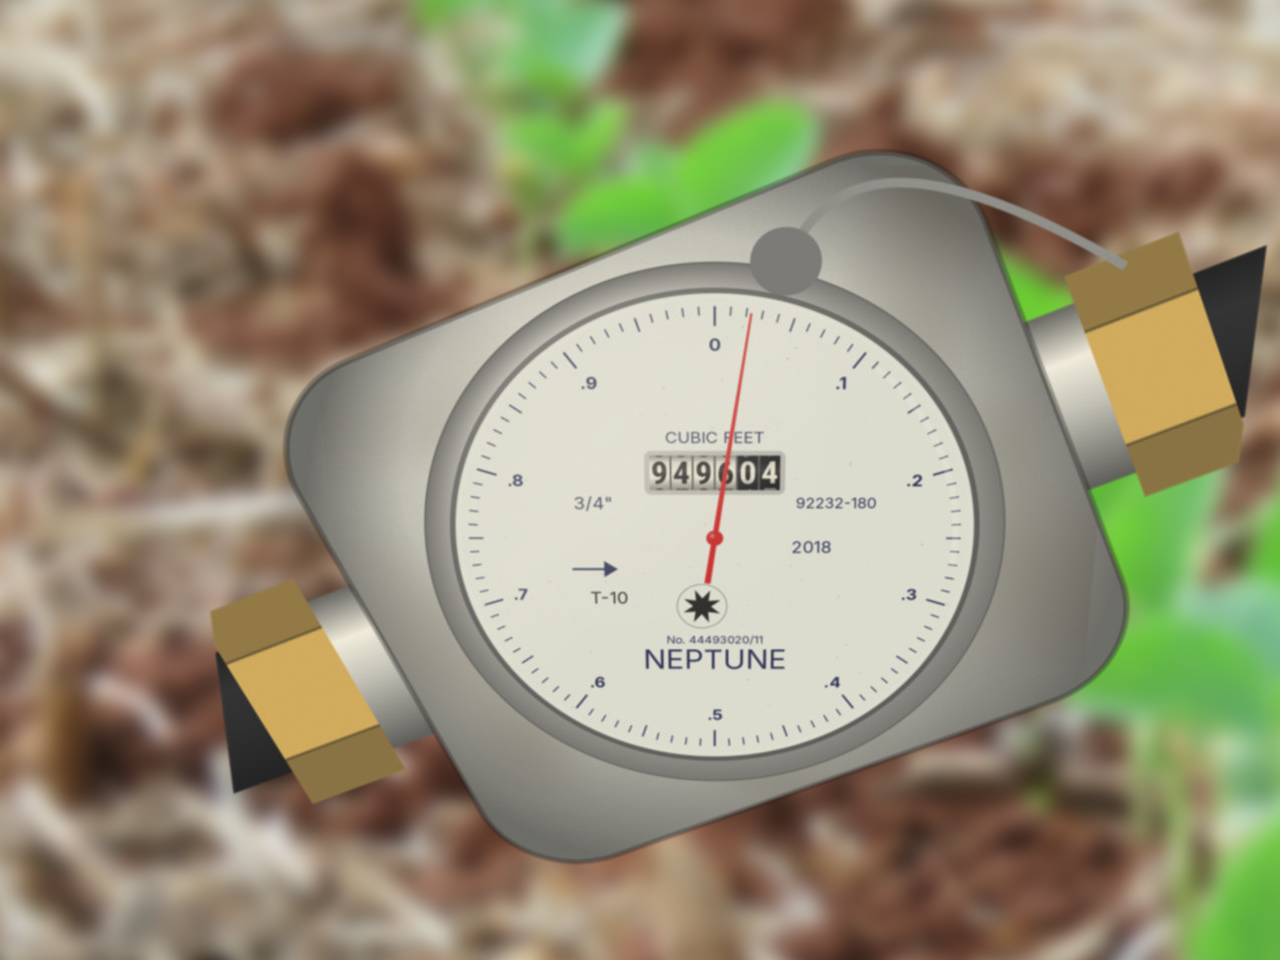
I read 949604.02 ft³
